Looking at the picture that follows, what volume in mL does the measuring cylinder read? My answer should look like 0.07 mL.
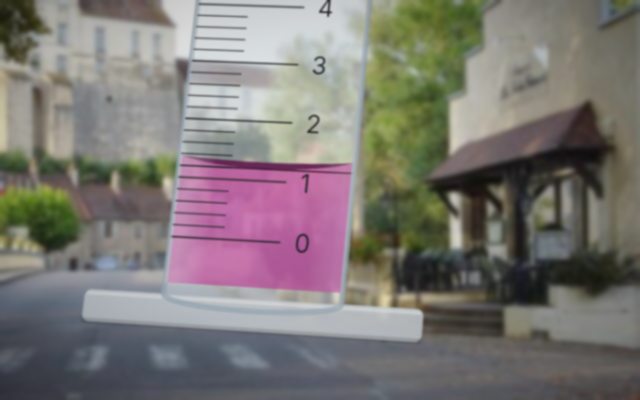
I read 1.2 mL
